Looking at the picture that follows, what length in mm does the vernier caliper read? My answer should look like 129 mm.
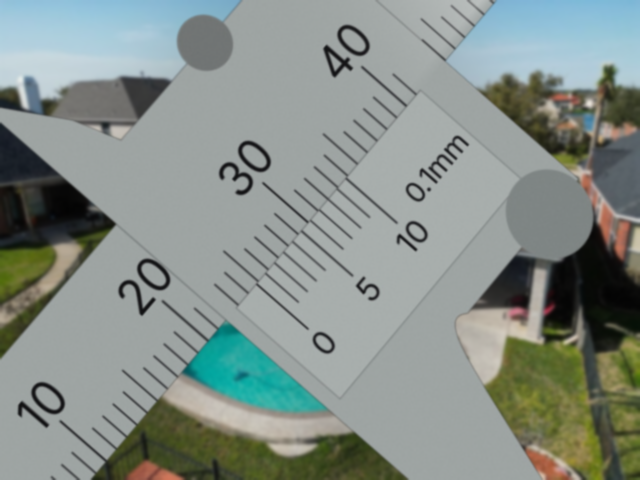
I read 24.8 mm
